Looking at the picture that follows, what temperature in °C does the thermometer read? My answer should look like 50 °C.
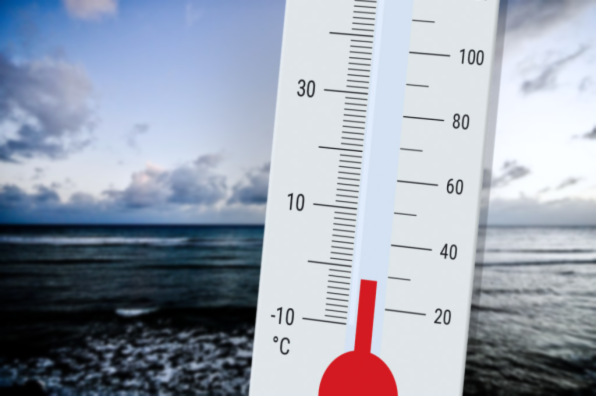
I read -2 °C
